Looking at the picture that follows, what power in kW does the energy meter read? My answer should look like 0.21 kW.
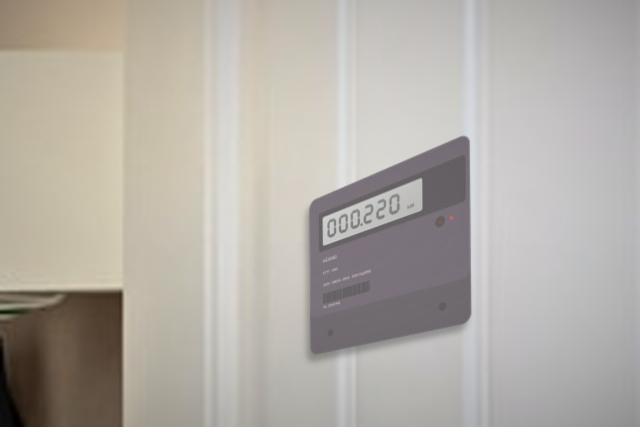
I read 0.220 kW
